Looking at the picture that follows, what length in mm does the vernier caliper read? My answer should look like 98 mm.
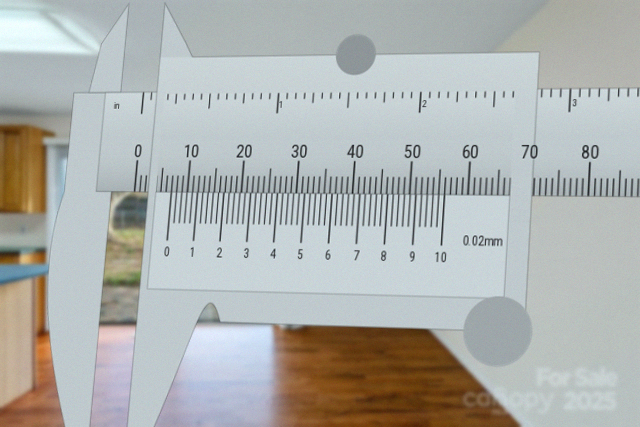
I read 7.0 mm
